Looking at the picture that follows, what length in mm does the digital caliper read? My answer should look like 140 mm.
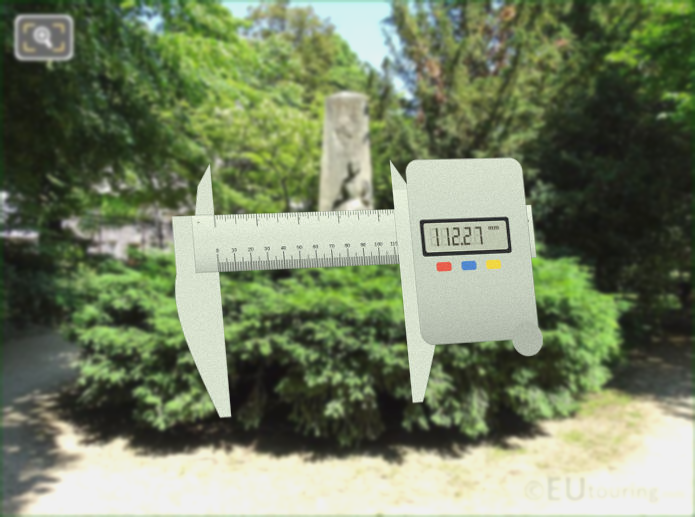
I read 112.27 mm
